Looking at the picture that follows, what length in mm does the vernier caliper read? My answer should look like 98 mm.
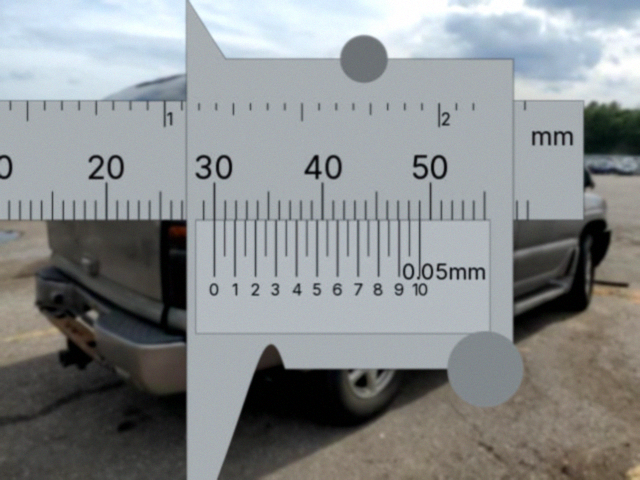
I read 30.0 mm
